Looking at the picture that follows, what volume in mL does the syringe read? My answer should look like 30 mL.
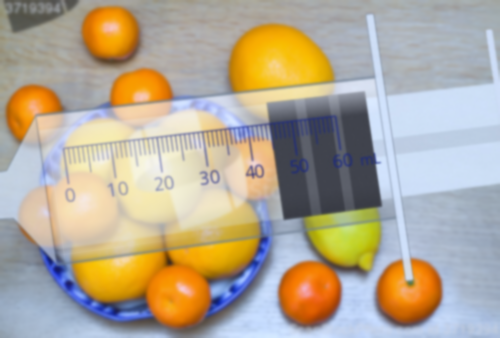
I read 45 mL
